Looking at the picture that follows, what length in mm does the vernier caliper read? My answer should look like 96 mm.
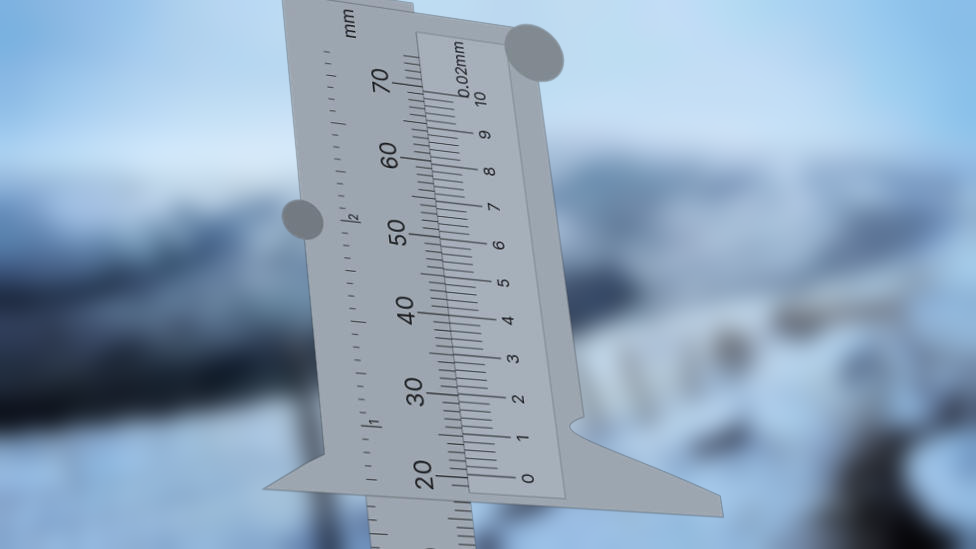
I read 20.4 mm
